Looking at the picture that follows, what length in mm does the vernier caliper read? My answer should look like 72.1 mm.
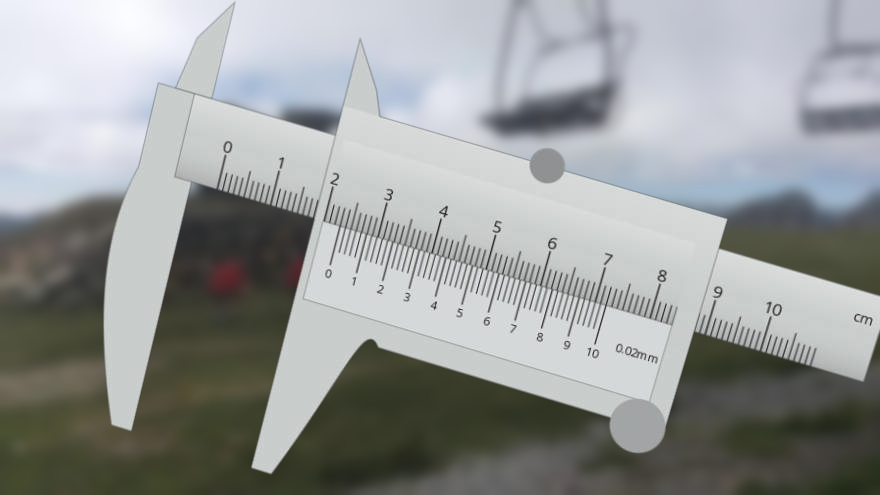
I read 23.0 mm
